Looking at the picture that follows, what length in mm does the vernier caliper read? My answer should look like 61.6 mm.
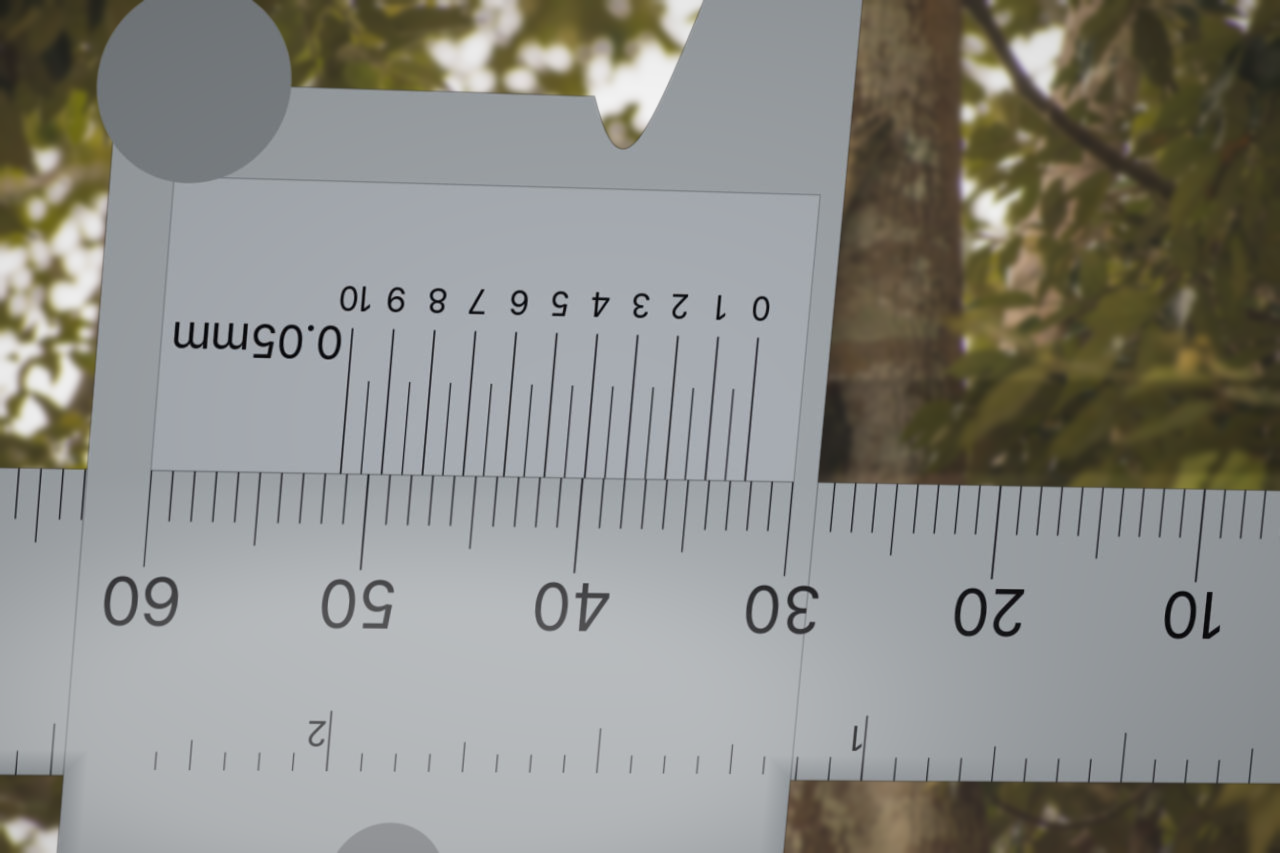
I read 32.3 mm
